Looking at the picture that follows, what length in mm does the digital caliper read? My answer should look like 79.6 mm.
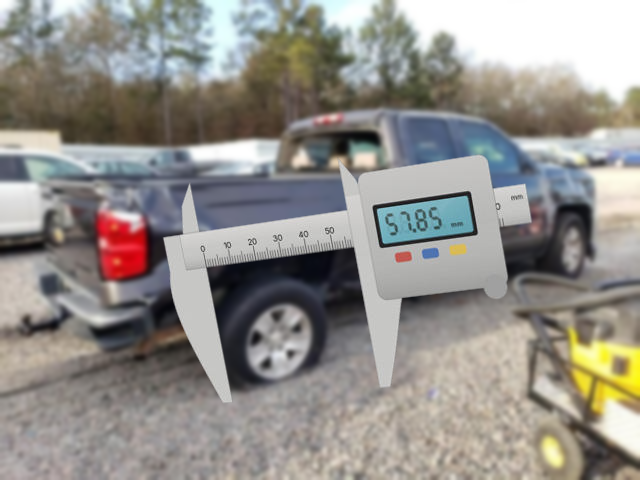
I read 57.85 mm
